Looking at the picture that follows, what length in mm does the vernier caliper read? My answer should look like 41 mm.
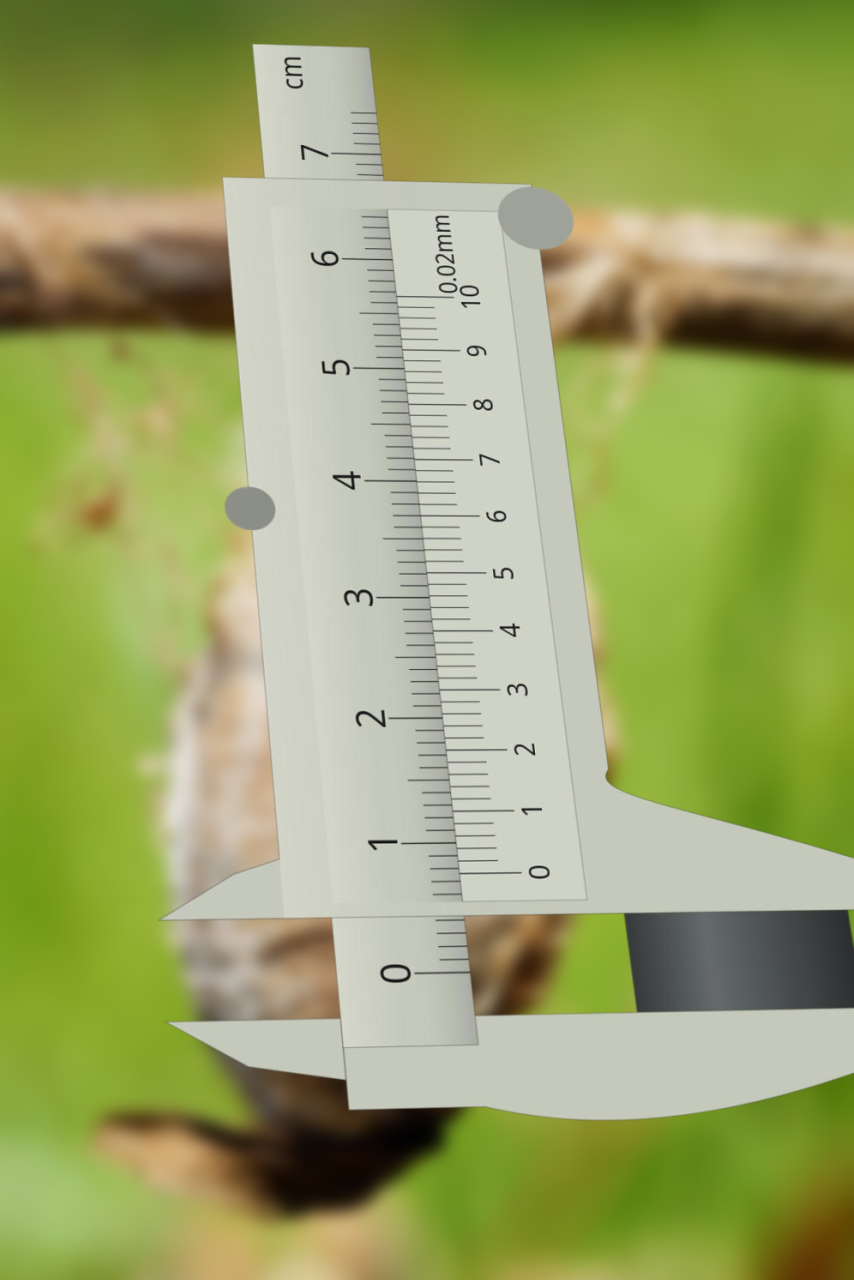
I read 7.6 mm
